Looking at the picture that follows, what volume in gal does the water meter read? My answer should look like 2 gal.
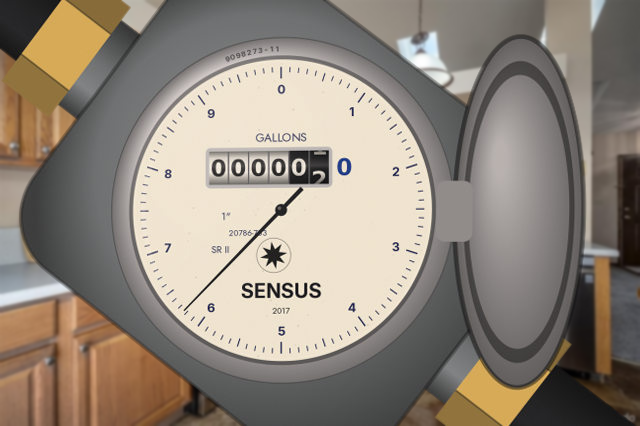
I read 16.2 gal
